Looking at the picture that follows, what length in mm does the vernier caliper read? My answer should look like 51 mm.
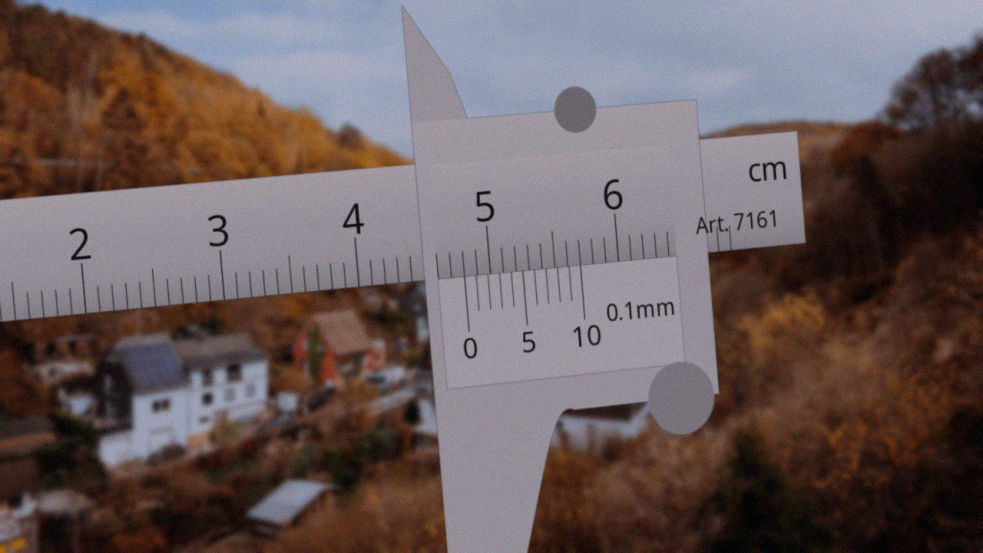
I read 48.0 mm
